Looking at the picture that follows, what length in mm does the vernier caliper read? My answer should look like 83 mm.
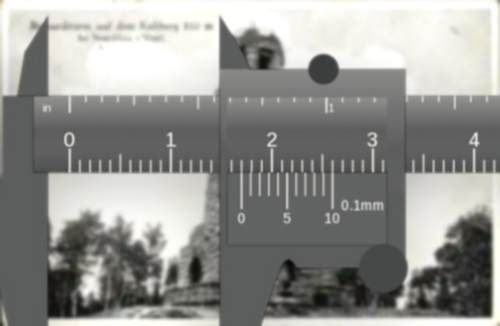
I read 17.0 mm
